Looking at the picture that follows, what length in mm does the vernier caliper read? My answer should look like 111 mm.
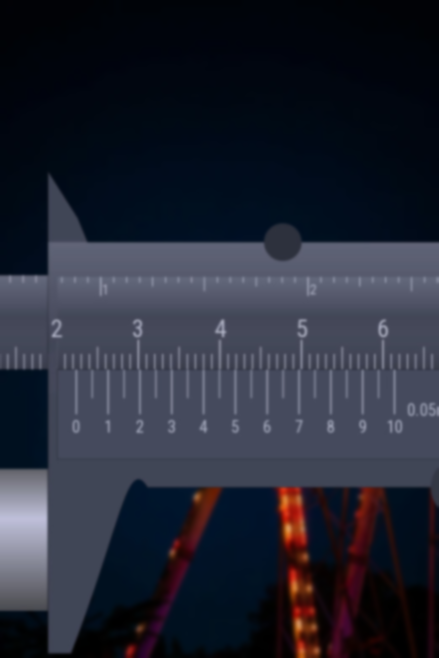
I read 22.4 mm
